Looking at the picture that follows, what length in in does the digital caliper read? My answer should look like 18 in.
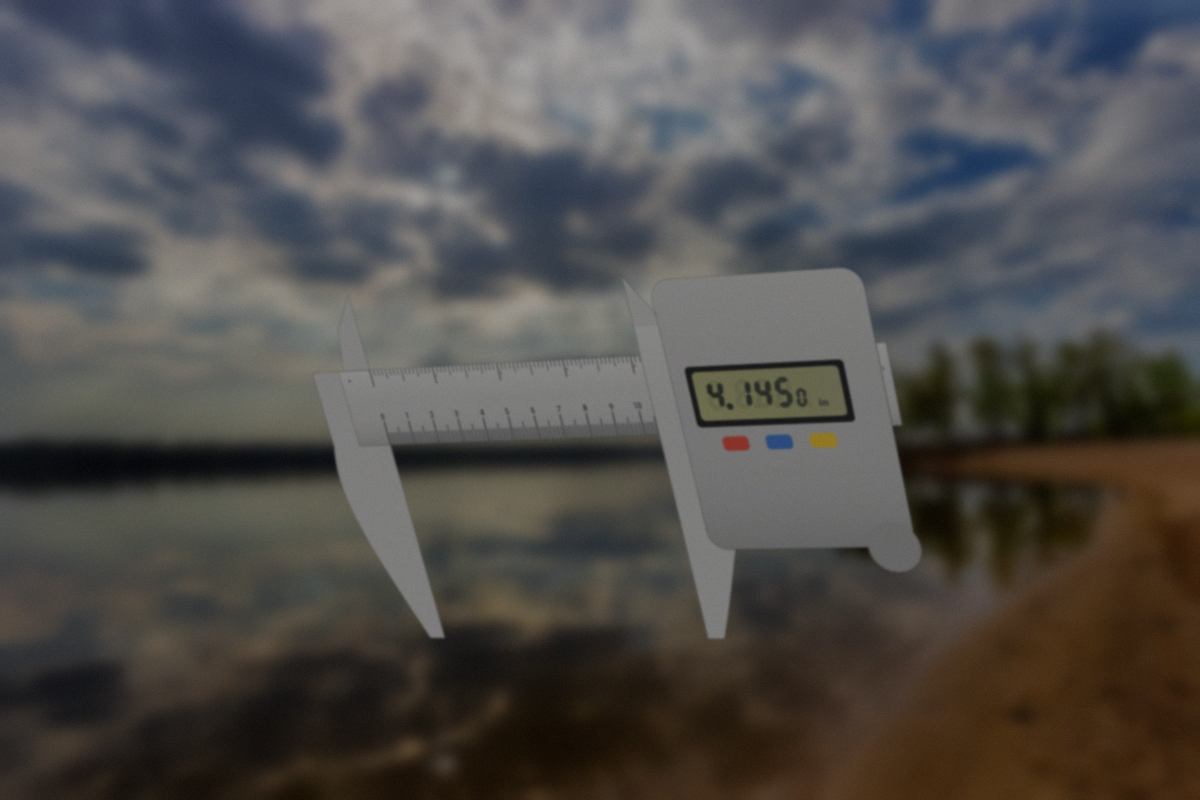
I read 4.1450 in
